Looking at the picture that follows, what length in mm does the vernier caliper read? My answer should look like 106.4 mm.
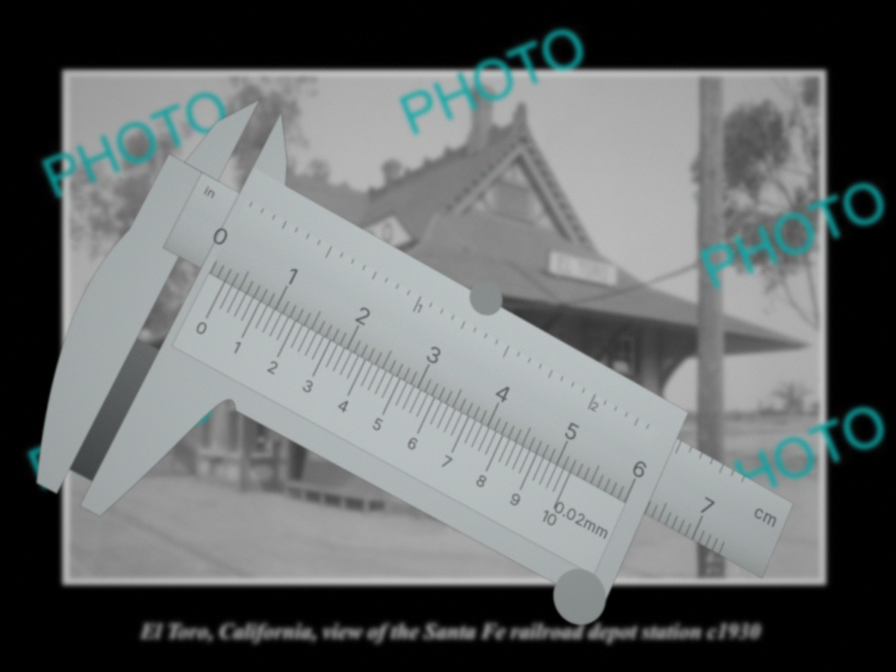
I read 3.0 mm
